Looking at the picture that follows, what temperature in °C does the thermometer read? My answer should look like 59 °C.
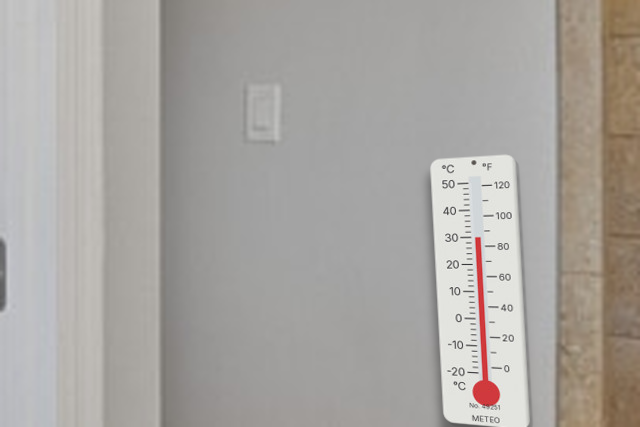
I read 30 °C
